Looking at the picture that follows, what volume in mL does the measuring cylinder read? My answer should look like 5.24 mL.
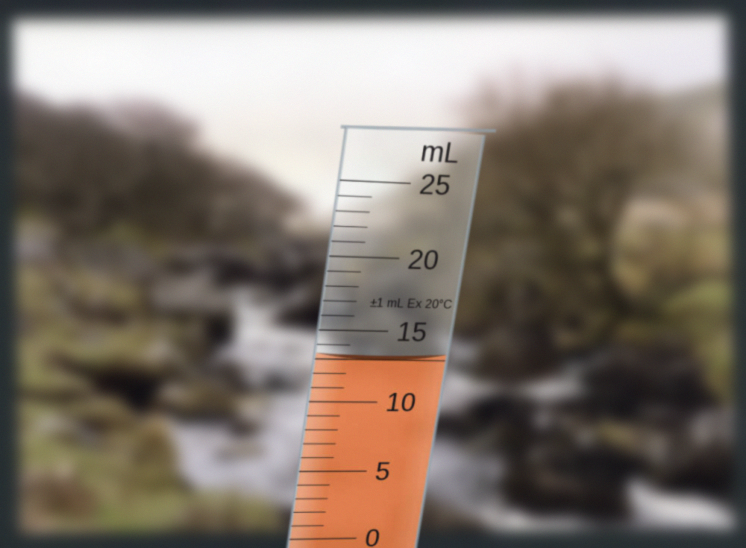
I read 13 mL
